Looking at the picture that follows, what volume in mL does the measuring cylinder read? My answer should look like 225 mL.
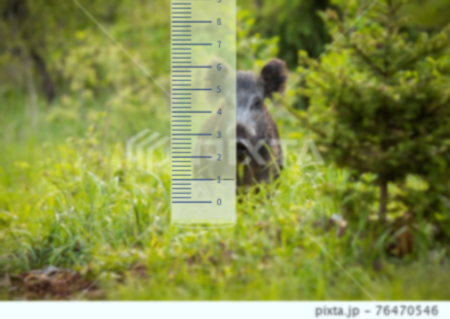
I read 1 mL
